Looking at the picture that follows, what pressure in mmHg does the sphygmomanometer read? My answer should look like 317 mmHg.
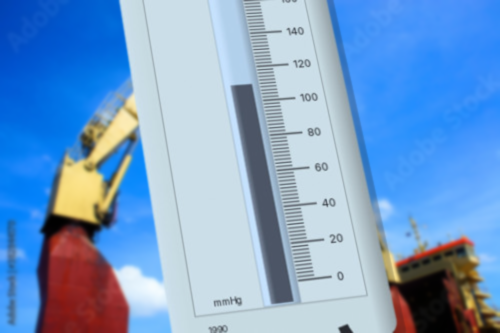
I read 110 mmHg
